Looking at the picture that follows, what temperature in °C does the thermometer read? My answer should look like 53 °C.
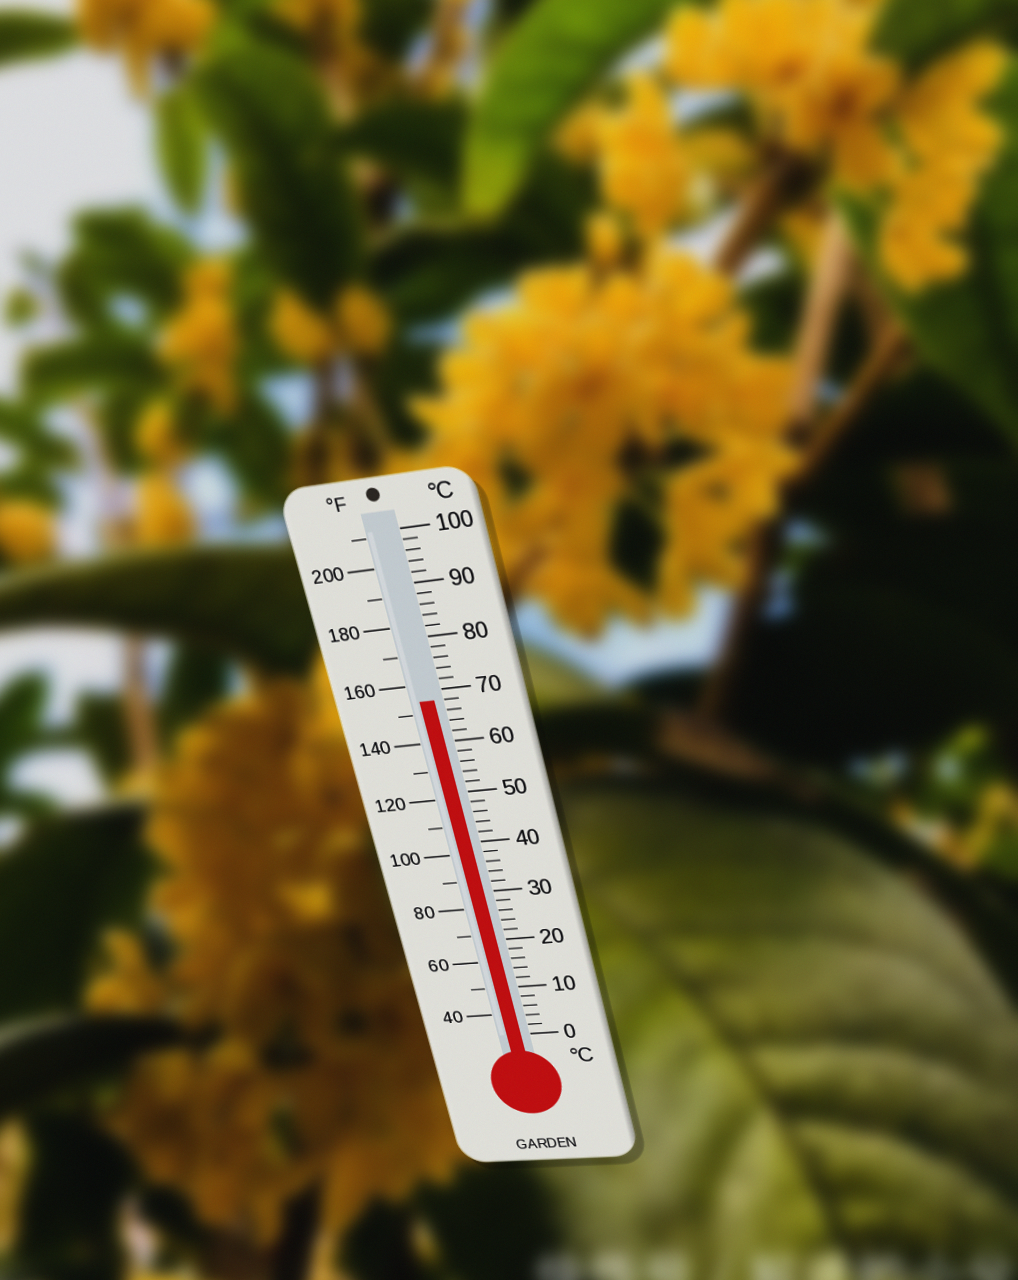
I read 68 °C
